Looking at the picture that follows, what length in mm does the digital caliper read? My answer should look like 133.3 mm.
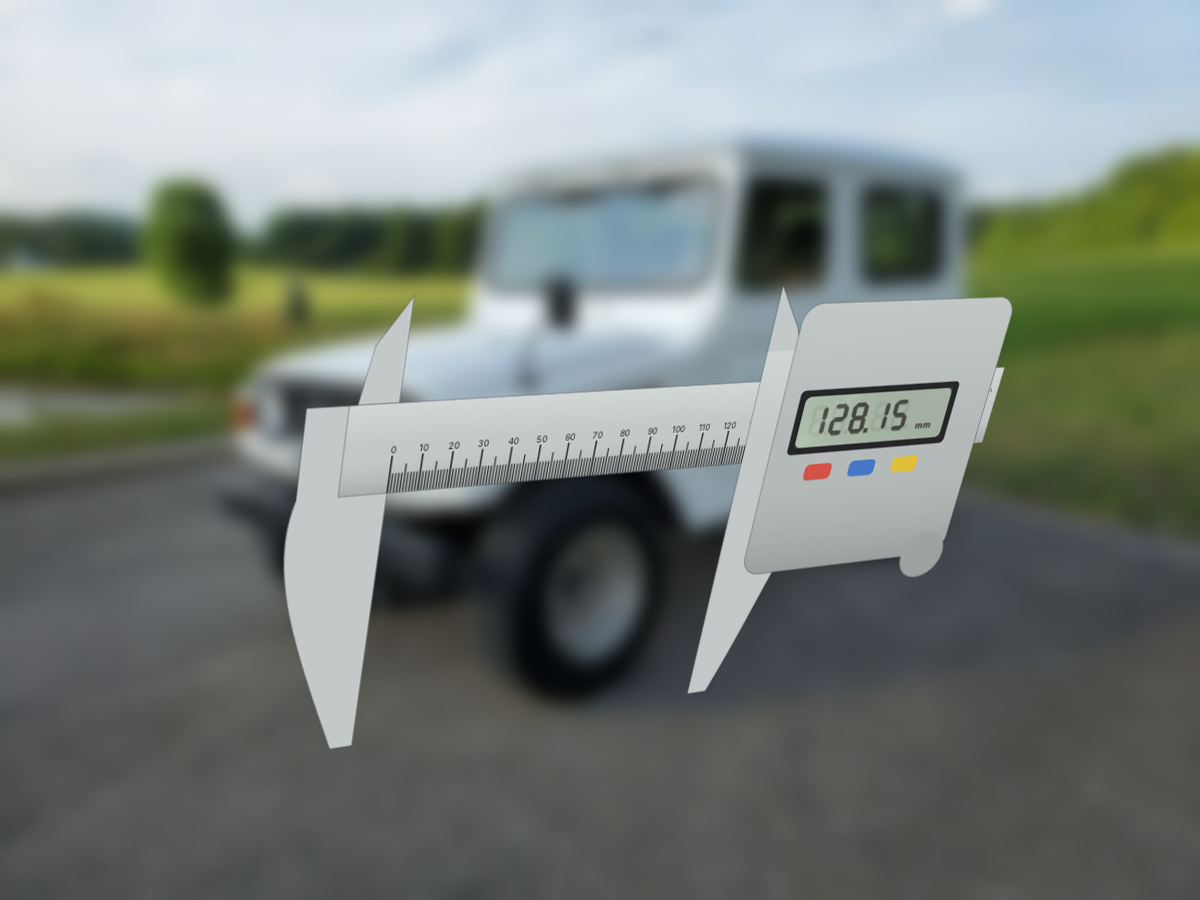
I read 128.15 mm
